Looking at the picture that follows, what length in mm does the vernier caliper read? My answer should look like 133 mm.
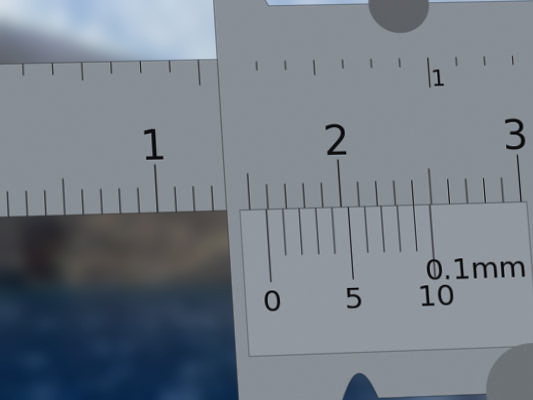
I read 15.9 mm
